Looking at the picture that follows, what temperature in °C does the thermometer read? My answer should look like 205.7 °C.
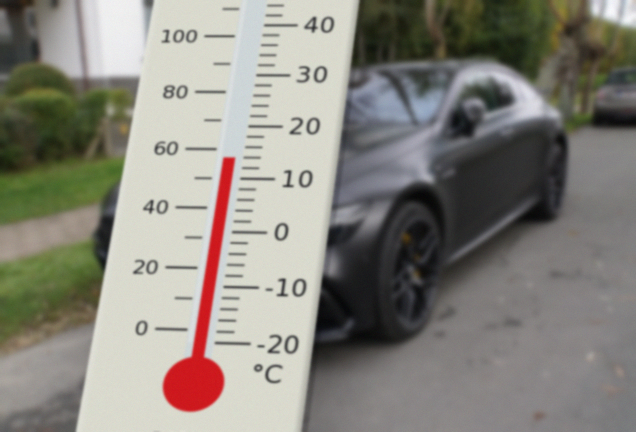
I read 14 °C
